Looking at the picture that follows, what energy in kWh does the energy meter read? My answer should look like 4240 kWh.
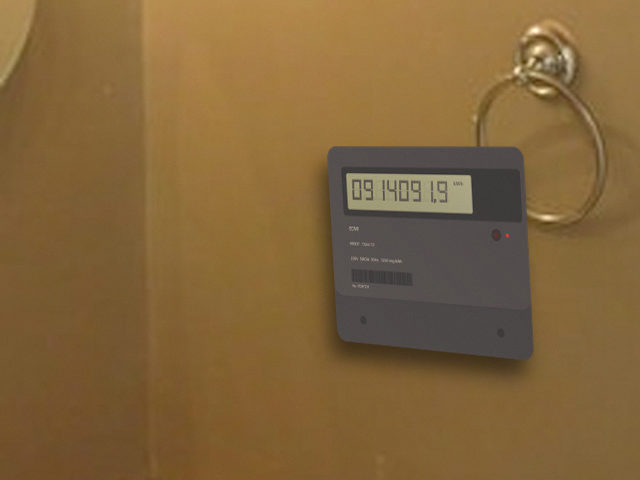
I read 914091.9 kWh
